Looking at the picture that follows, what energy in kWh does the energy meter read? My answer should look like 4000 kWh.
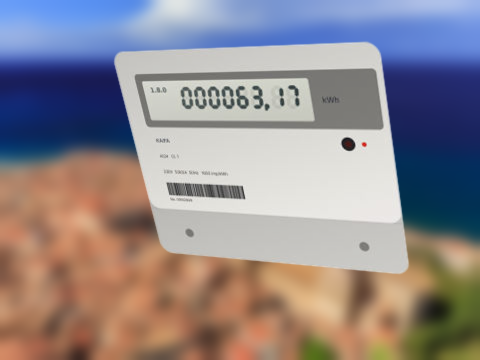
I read 63.17 kWh
